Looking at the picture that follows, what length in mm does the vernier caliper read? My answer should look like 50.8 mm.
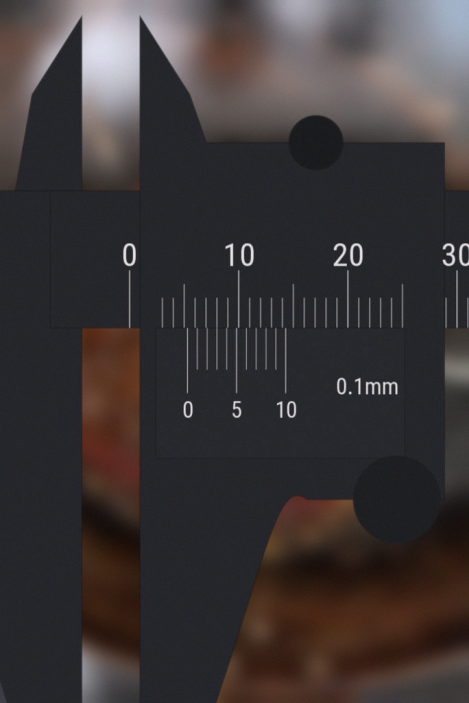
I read 5.3 mm
